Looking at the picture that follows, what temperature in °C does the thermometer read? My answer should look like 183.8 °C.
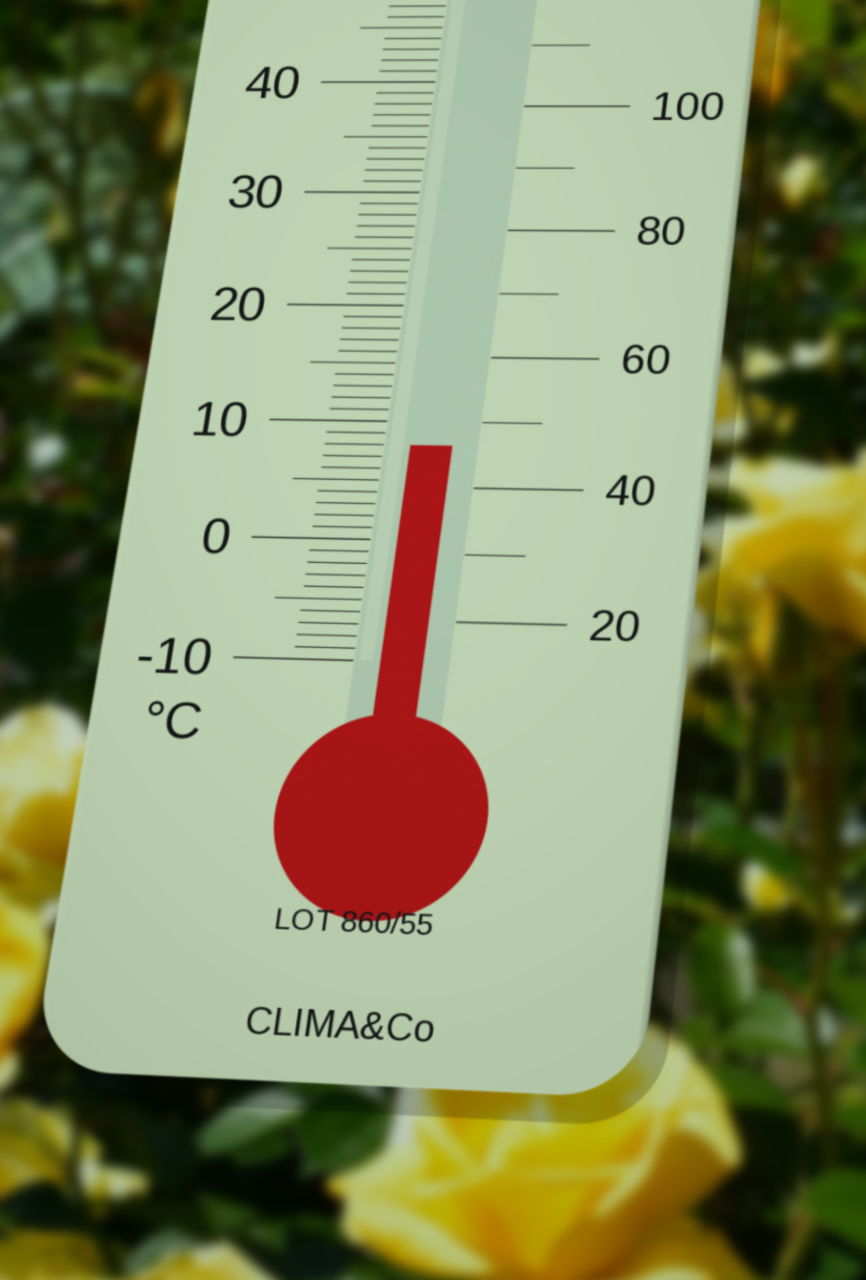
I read 8 °C
